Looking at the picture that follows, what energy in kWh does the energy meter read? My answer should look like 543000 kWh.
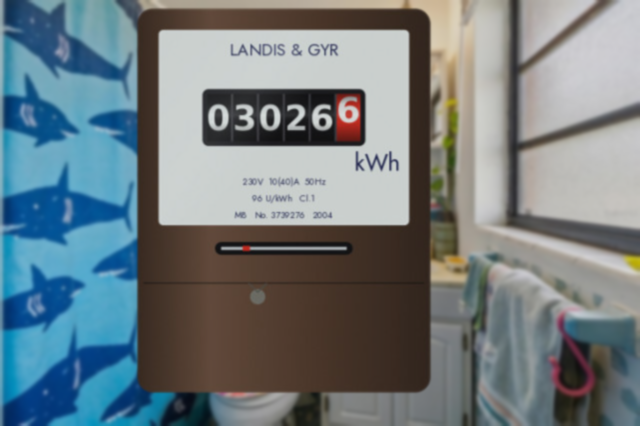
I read 3026.6 kWh
